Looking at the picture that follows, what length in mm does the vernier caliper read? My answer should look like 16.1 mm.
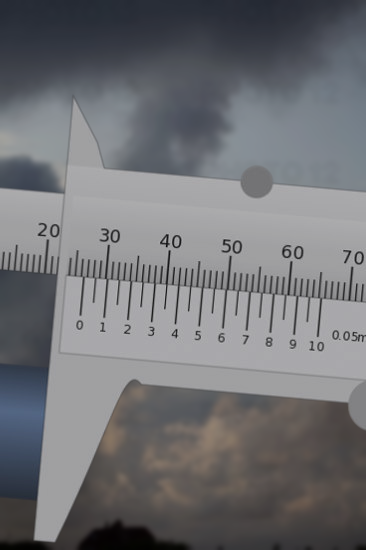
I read 26.4 mm
